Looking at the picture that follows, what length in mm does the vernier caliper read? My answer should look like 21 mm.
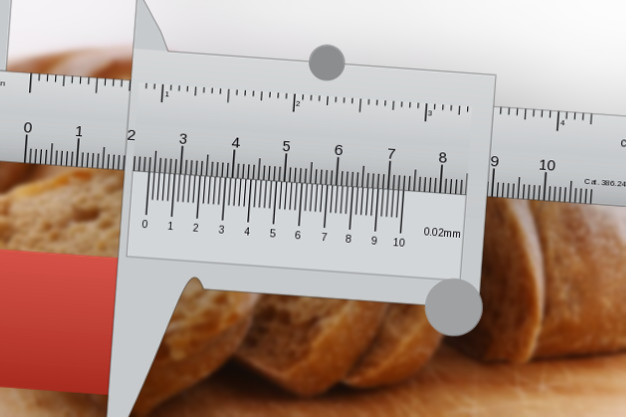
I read 24.0 mm
